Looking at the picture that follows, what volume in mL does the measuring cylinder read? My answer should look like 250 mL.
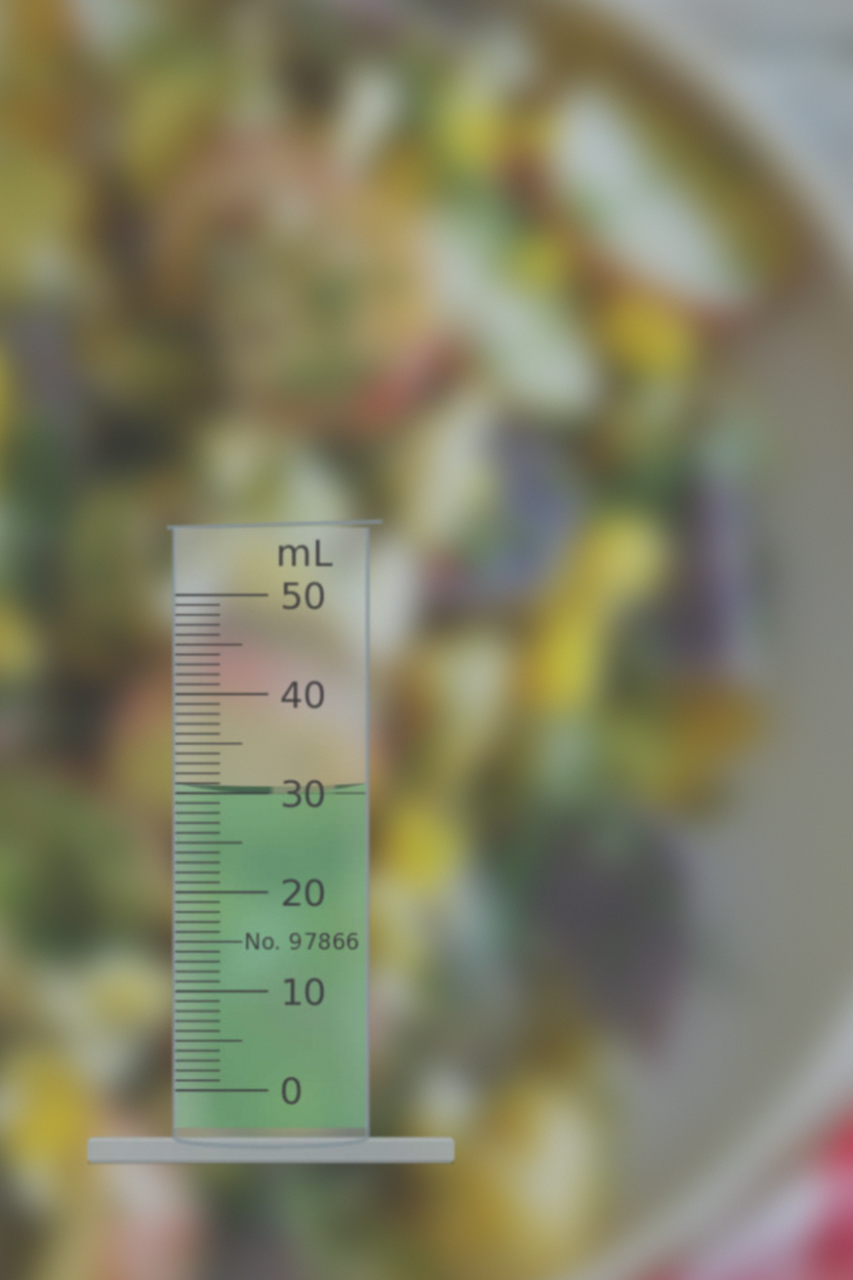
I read 30 mL
